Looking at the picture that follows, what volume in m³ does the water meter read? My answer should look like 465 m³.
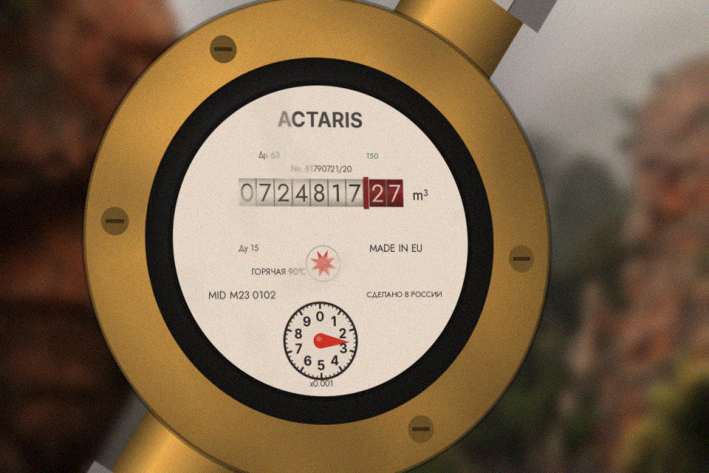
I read 724817.272 m³
